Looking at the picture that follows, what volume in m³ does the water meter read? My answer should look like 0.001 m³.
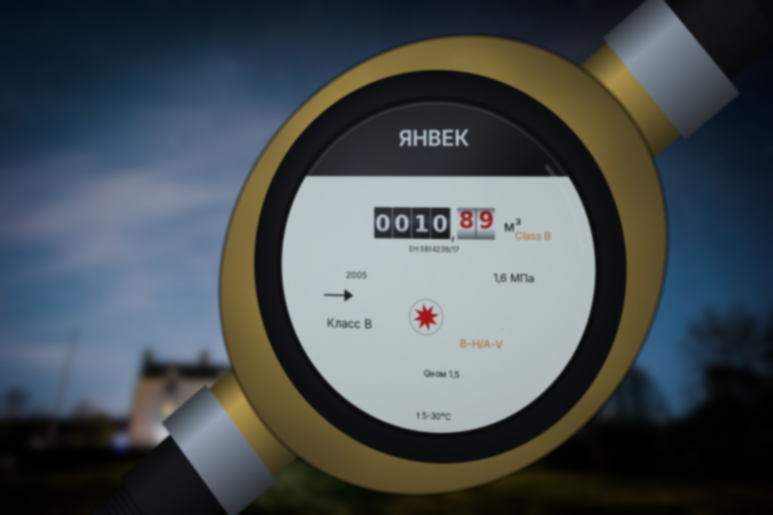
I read 10.89 m³
